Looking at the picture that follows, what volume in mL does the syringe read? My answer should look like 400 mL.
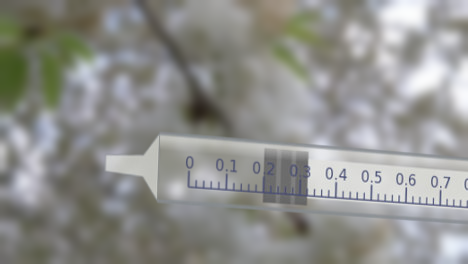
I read 0.2 mL
